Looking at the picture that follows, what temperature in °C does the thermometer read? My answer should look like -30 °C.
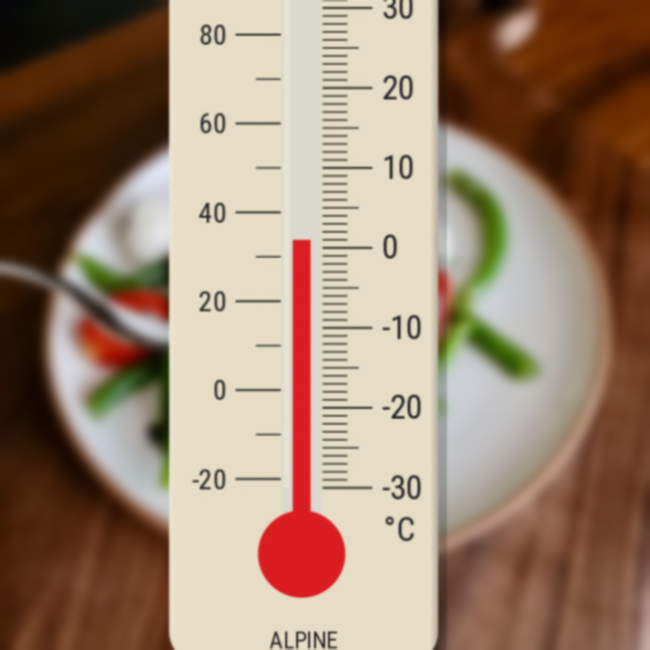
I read 1 °C
